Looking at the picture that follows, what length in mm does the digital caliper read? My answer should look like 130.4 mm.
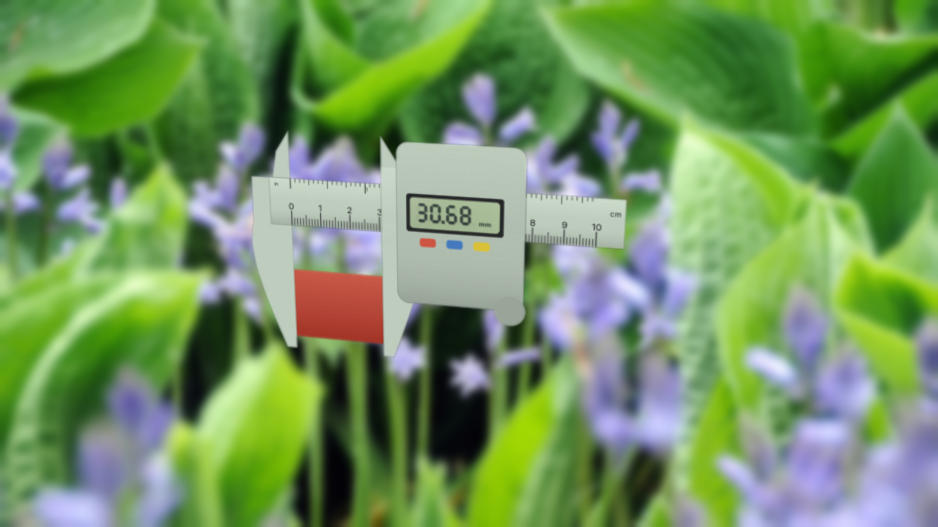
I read 30.68 mm
